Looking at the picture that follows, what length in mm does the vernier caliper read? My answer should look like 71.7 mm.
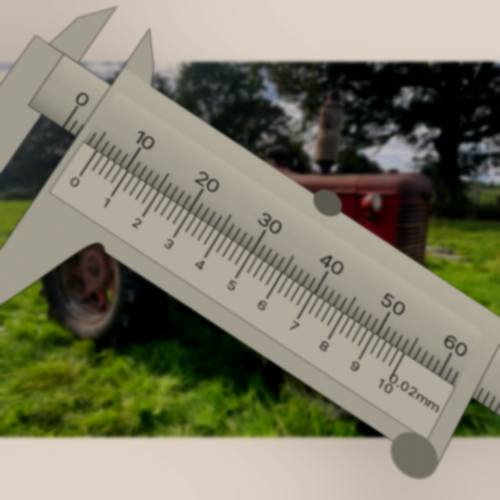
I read 5.4 mm
